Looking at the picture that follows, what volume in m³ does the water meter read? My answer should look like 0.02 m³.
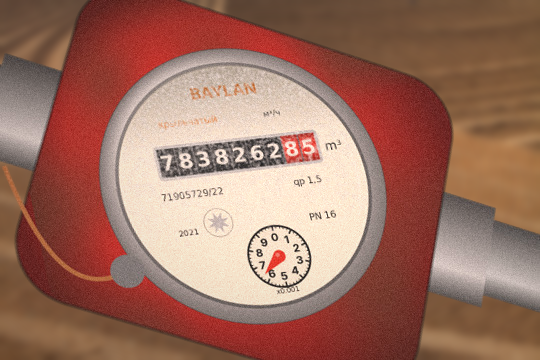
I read 7838262.856 m³
